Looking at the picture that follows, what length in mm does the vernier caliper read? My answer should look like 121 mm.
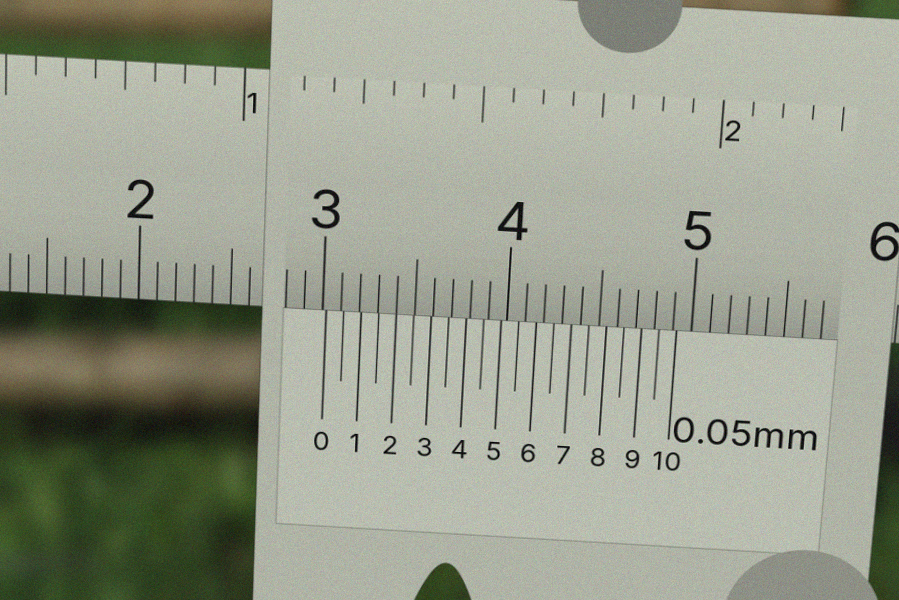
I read 30.2 mm
